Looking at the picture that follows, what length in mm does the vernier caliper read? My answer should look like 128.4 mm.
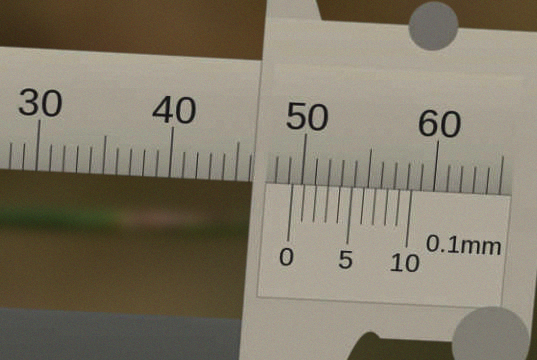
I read 49.3 mm
